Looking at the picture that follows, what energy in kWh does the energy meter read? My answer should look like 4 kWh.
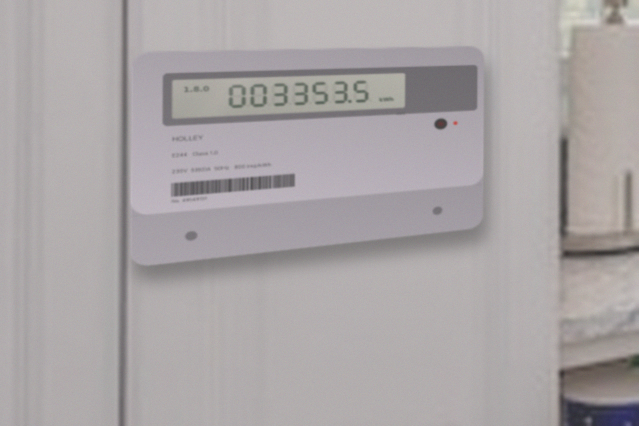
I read 3353.5 kWh
